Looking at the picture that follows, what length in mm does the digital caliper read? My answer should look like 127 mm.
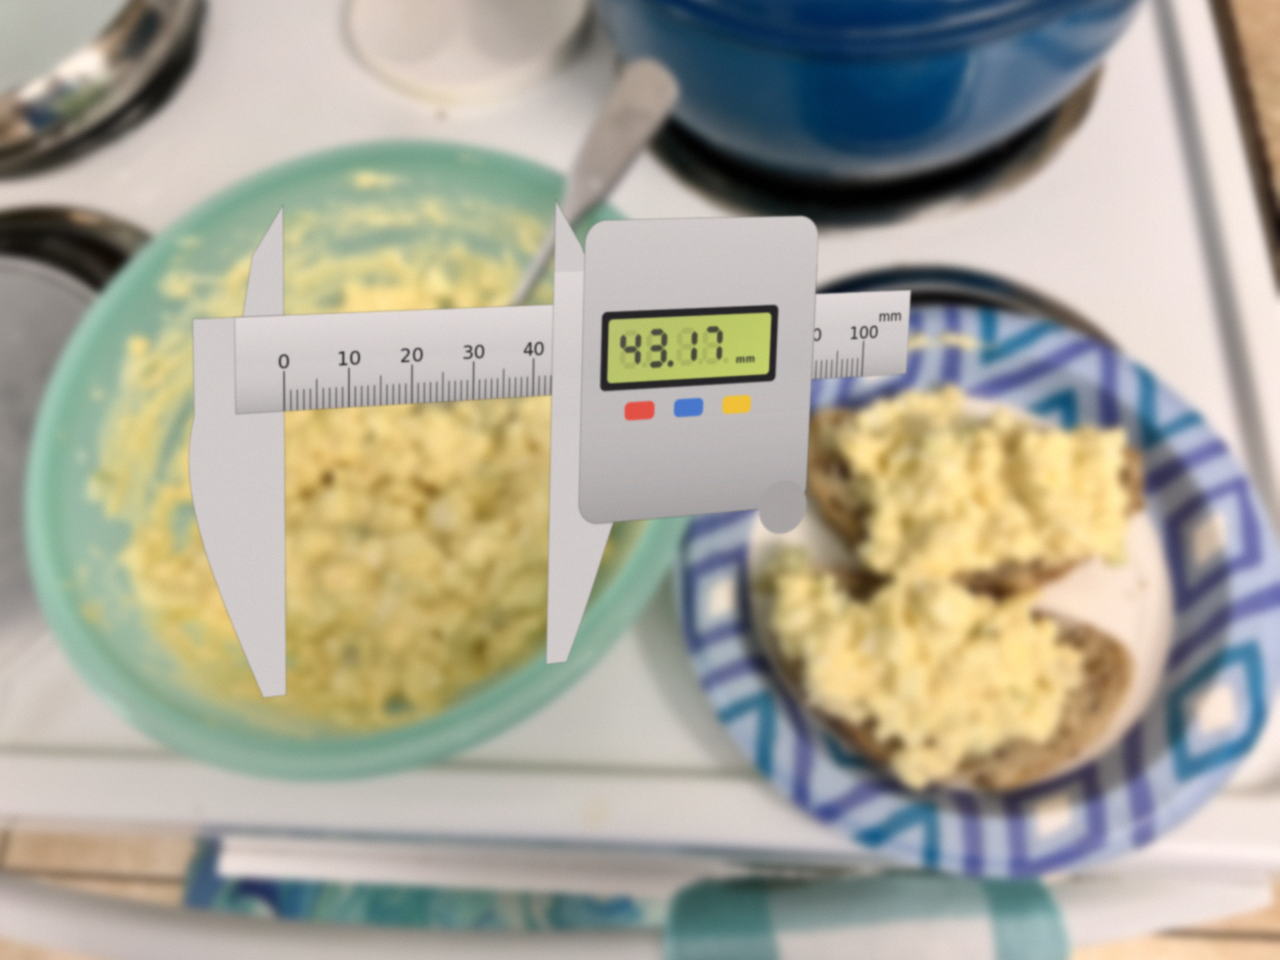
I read 43.17 mm
